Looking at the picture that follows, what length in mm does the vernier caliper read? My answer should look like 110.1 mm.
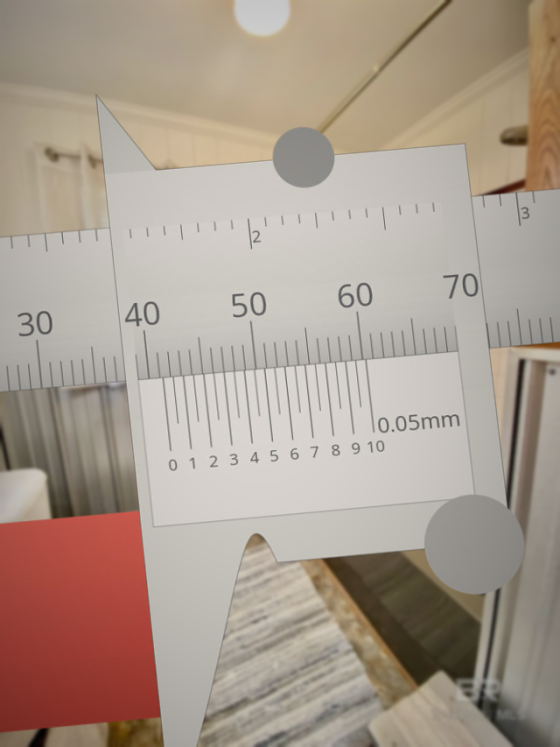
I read 41.3 mm
